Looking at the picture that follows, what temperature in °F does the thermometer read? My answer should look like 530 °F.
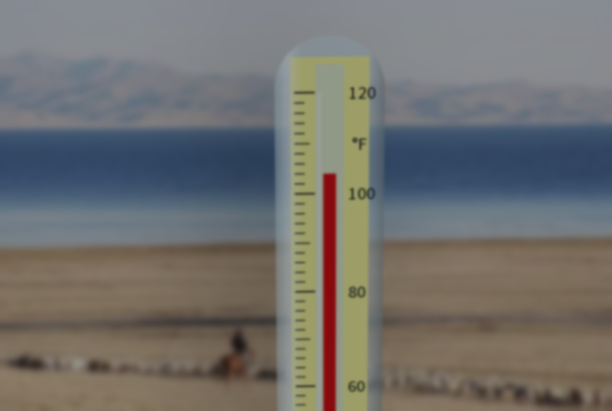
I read 104 °F
